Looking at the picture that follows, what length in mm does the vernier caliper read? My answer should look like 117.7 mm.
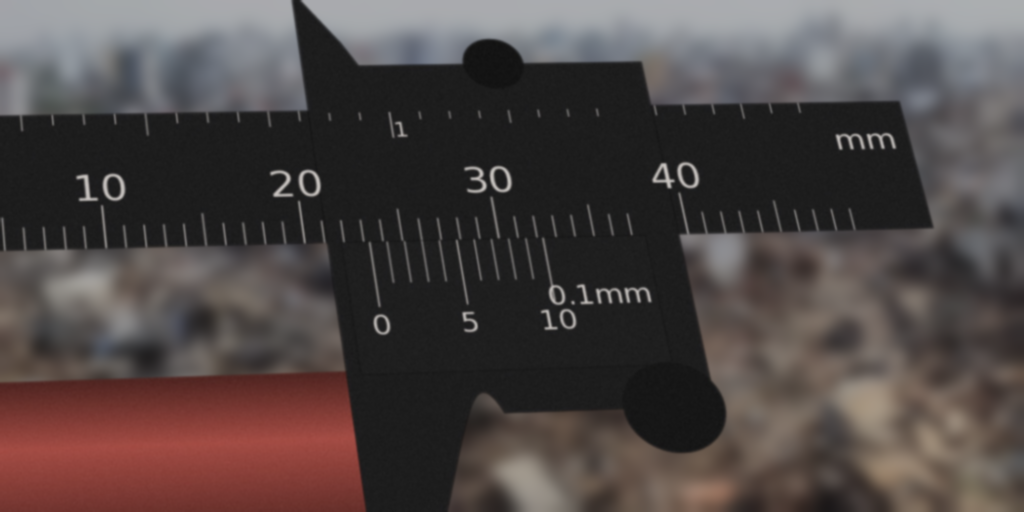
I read 23.3 mm
